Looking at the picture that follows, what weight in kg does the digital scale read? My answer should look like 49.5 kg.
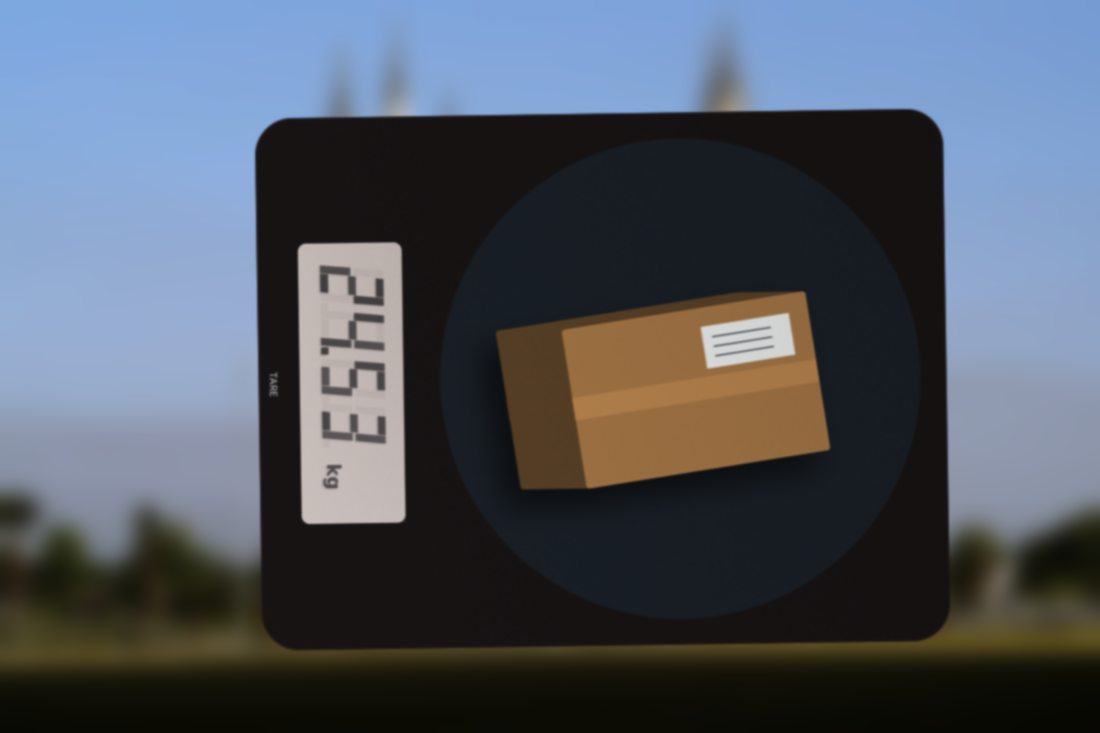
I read 24.53 kg
